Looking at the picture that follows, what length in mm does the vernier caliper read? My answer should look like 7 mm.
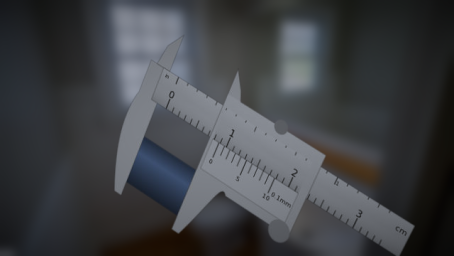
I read 8.8 mm
